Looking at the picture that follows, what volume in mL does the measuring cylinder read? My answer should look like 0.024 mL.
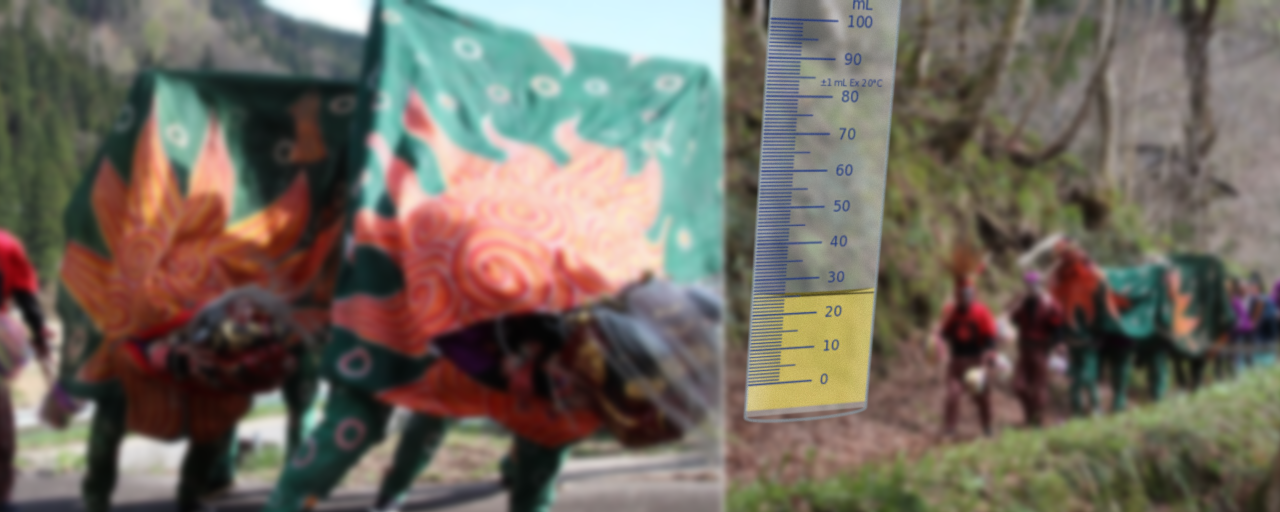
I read 25 mL
